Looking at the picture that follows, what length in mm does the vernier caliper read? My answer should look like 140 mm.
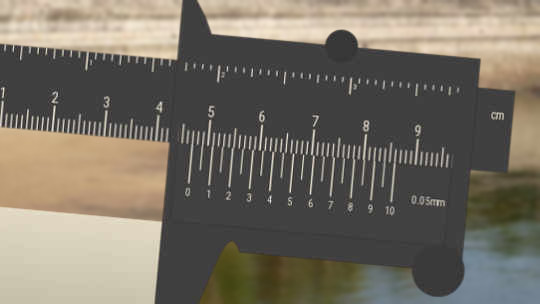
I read 47.0 mm
